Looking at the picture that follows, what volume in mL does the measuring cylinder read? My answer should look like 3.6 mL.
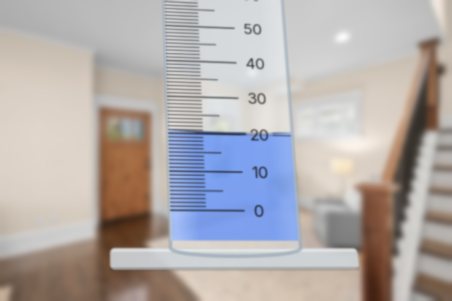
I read 20 mL
